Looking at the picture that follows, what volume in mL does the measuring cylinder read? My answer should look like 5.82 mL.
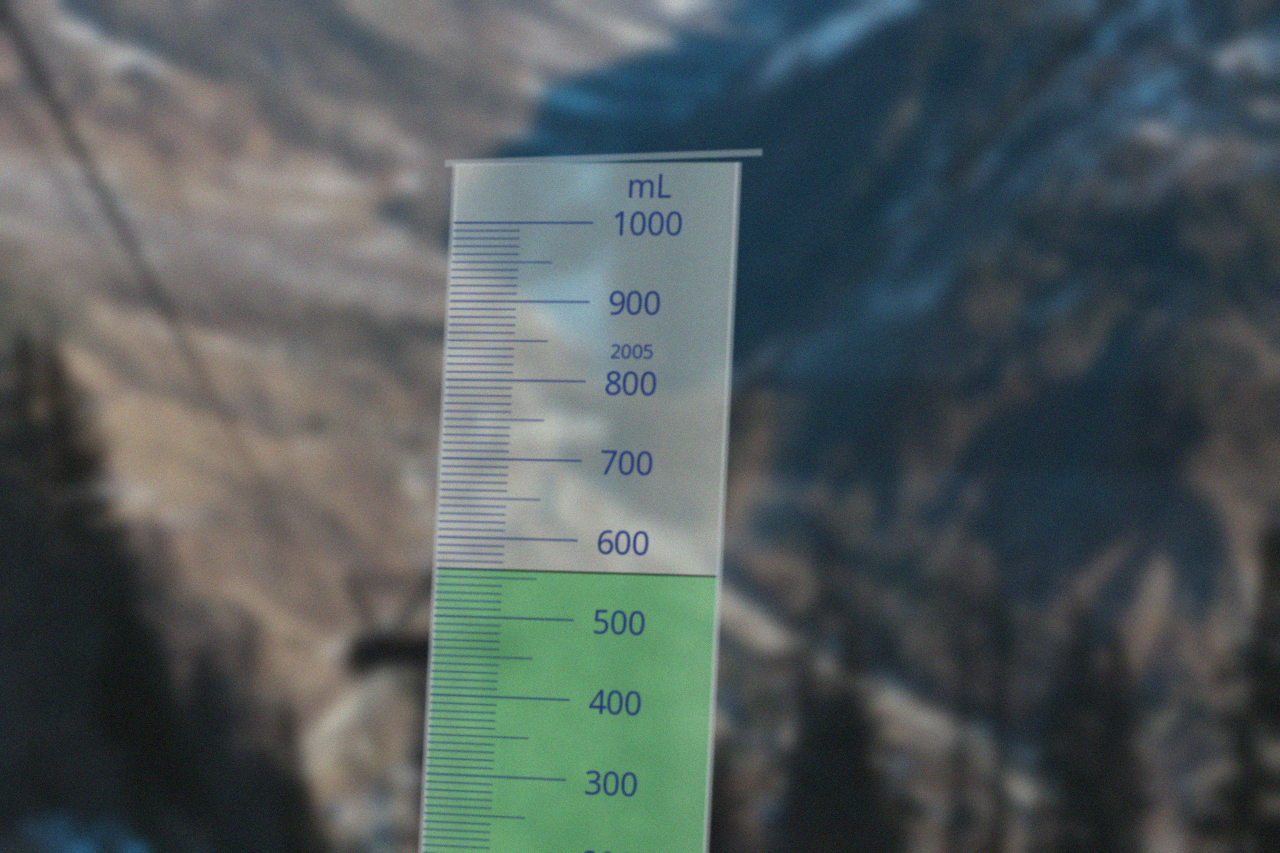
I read 560 mL
